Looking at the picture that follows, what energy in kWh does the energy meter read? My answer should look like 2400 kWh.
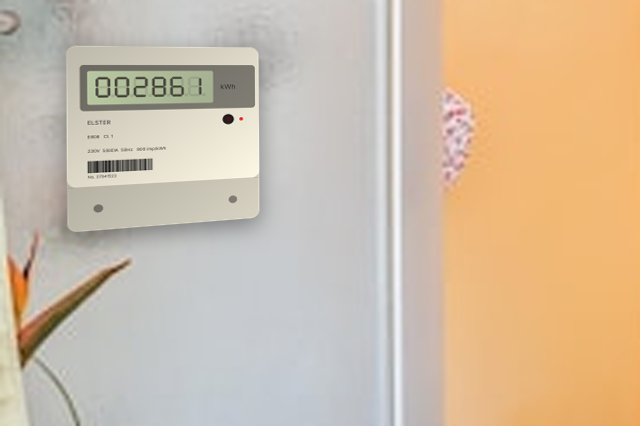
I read 2861 kWh
